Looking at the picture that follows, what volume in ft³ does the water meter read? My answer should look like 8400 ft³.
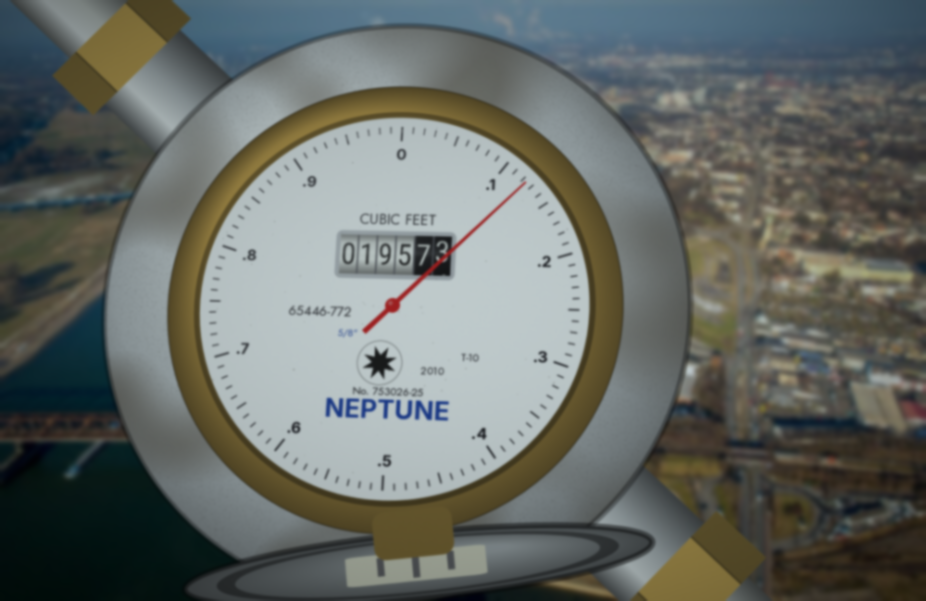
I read 19573.12 ft³
